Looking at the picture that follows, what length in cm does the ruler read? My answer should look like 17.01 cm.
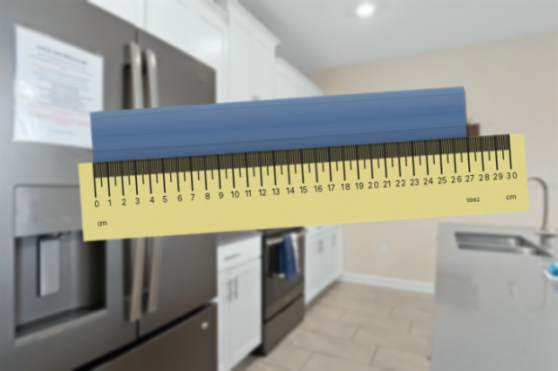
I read 27 cm
